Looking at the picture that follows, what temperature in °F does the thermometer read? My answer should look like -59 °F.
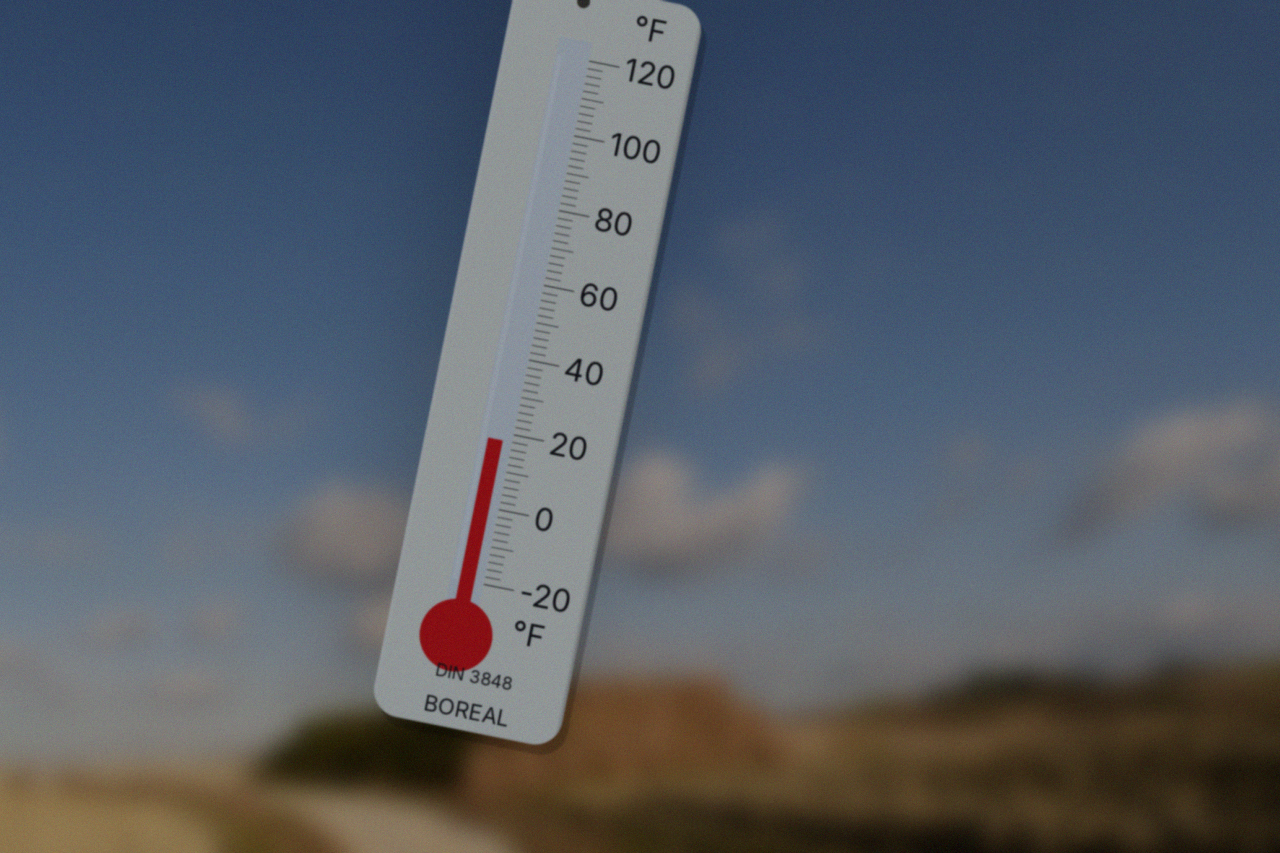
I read 18 °F
